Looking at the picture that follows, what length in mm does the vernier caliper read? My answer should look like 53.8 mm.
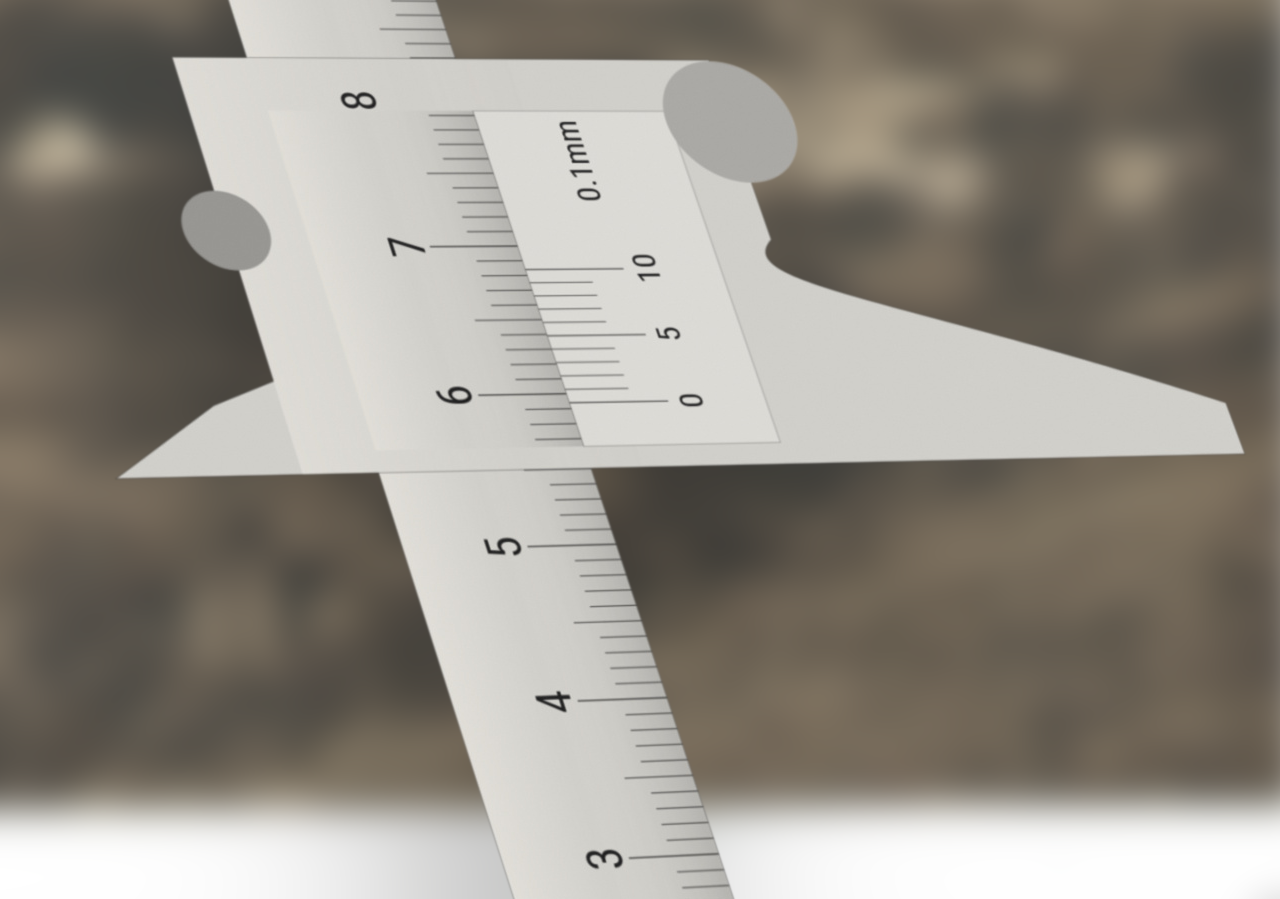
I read 59.4 mm
